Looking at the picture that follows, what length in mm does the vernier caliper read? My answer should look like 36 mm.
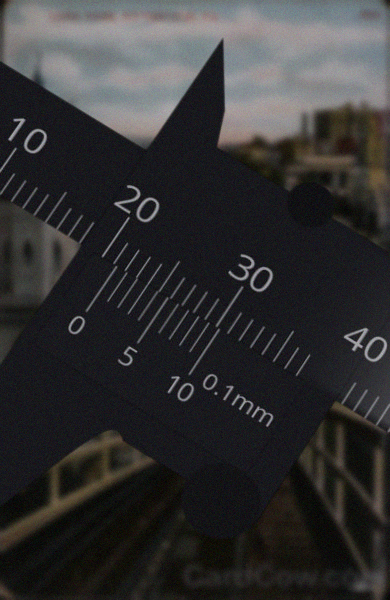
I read 21.3 mm
